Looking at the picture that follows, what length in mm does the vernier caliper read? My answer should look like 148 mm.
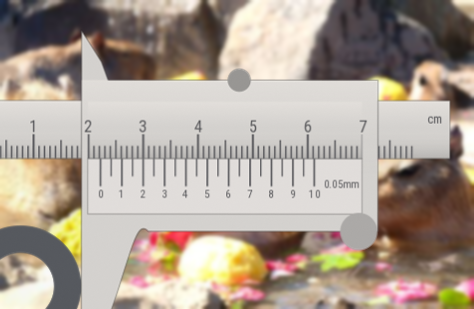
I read 22.2 mm
